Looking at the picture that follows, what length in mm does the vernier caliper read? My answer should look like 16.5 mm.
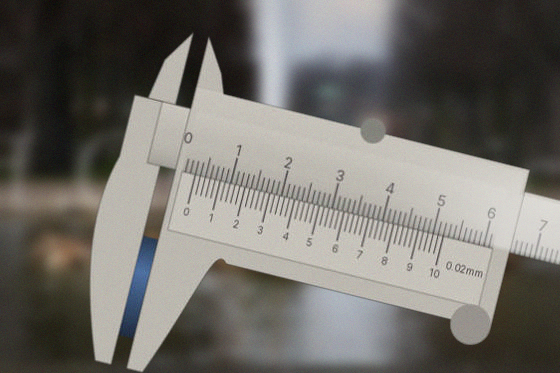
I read 3.0 mm
